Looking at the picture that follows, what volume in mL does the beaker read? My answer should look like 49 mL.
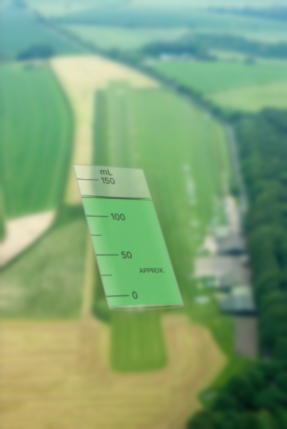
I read 125 mL
